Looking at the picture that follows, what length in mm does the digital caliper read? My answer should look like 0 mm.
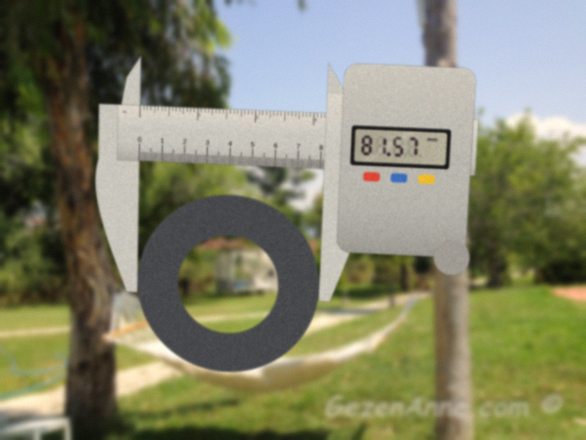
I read 81.57 mm
